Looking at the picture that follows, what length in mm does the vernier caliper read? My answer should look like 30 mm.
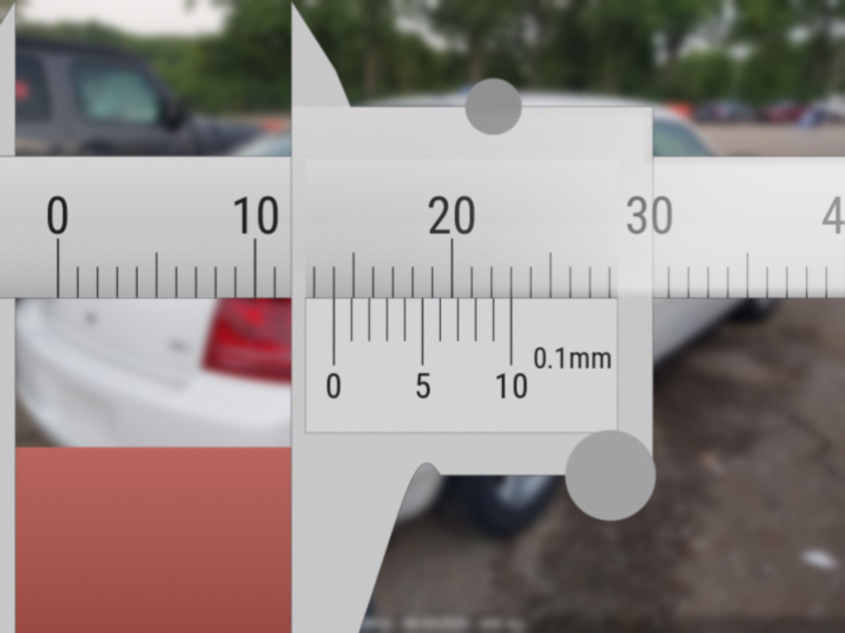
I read 14.0 mm
